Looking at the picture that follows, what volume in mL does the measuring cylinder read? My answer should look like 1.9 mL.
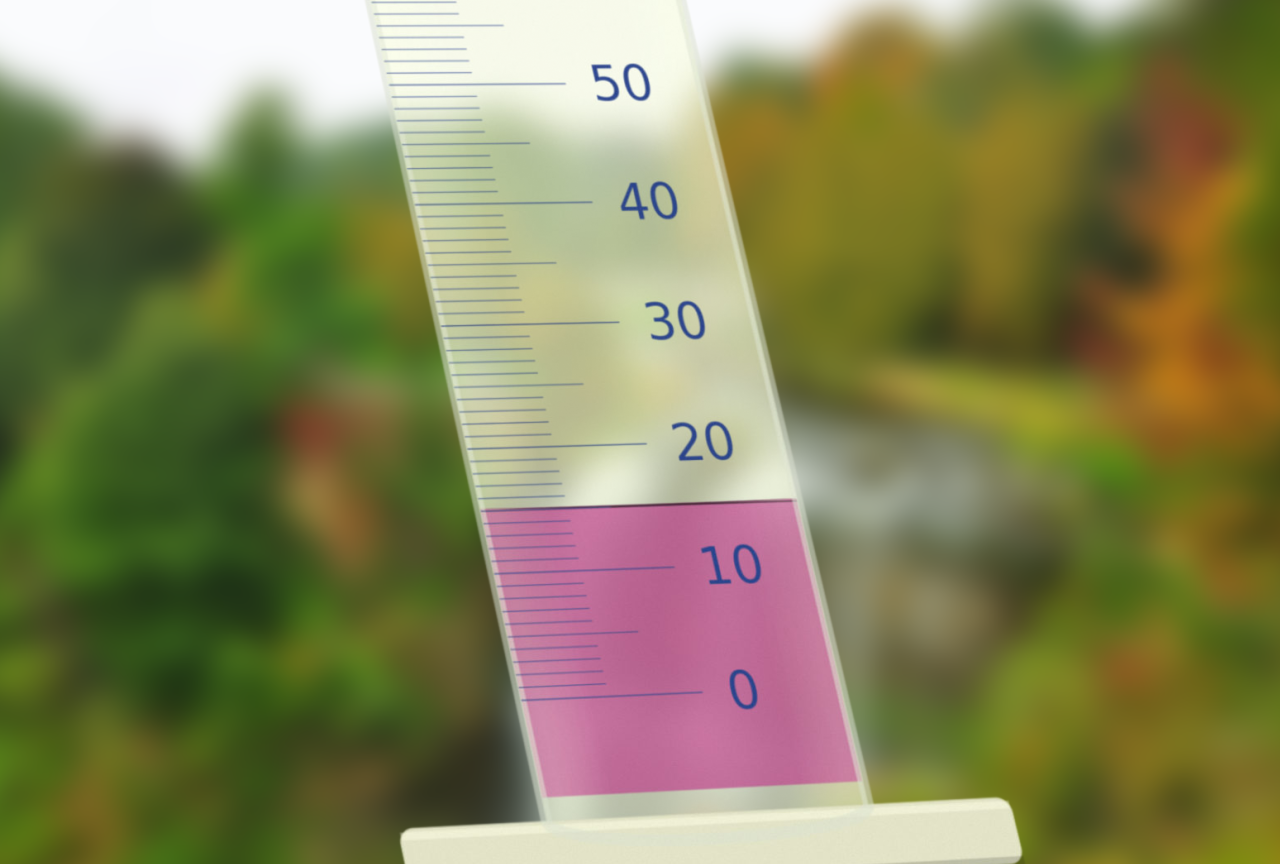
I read 15 mL
